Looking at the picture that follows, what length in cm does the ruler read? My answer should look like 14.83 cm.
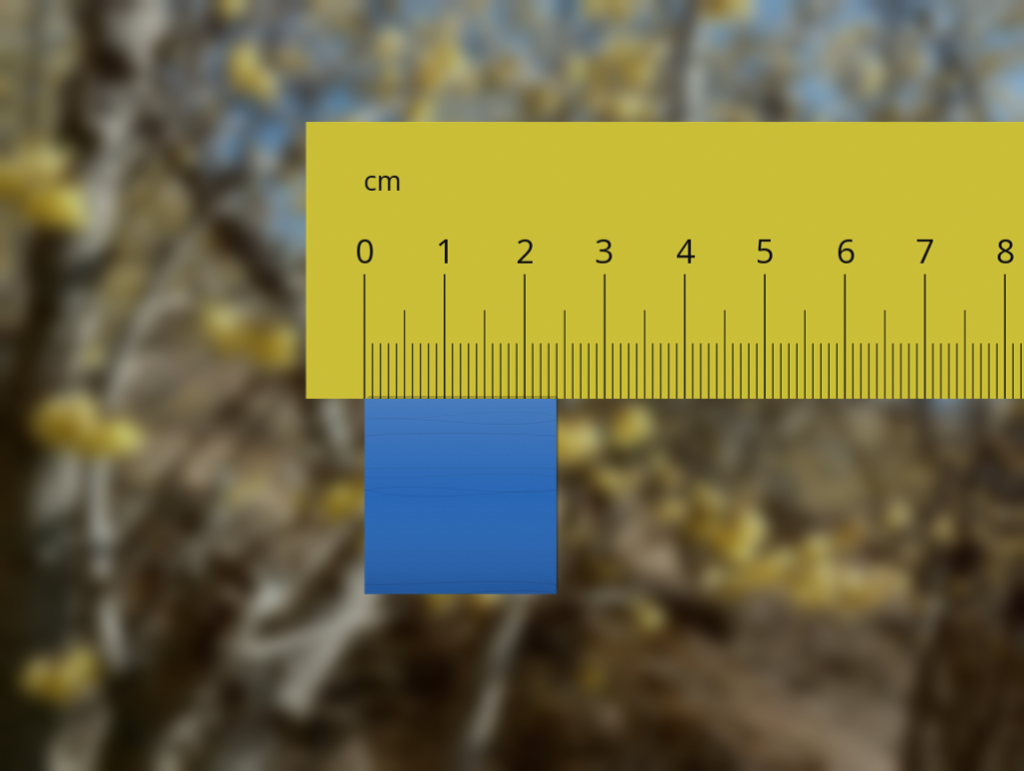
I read 2.4 cm
